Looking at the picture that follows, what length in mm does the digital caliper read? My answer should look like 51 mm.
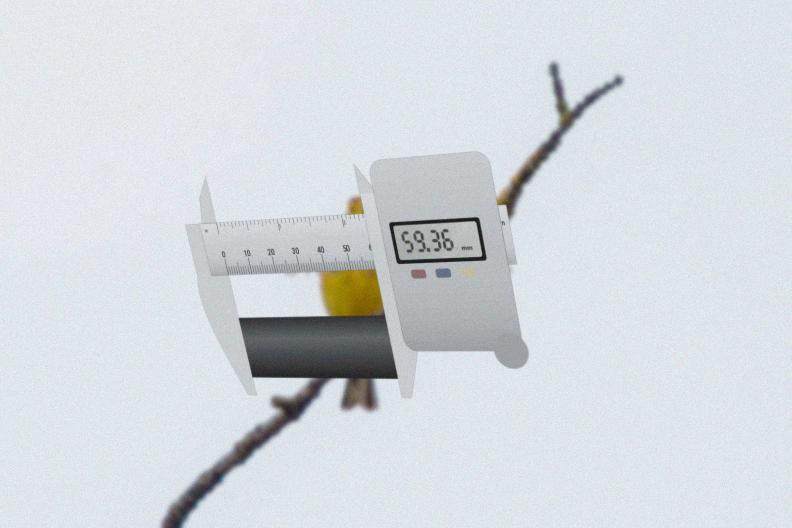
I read 59.36 mm
